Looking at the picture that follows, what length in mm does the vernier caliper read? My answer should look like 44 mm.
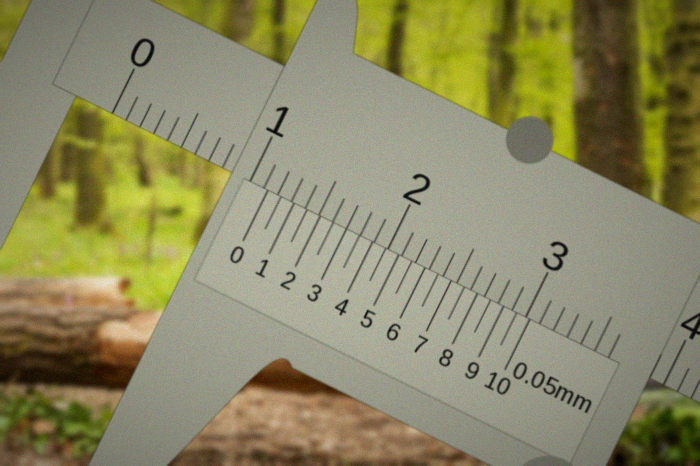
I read 11.3 mm
